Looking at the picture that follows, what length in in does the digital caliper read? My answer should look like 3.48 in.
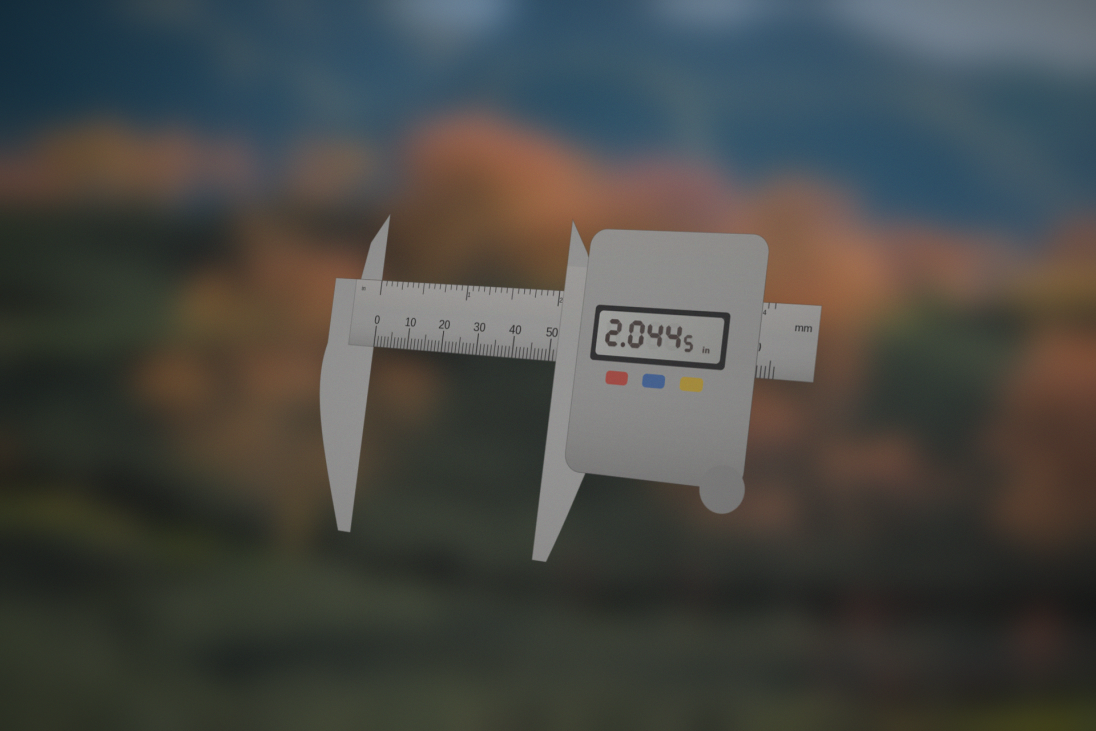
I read 2.0445 in
